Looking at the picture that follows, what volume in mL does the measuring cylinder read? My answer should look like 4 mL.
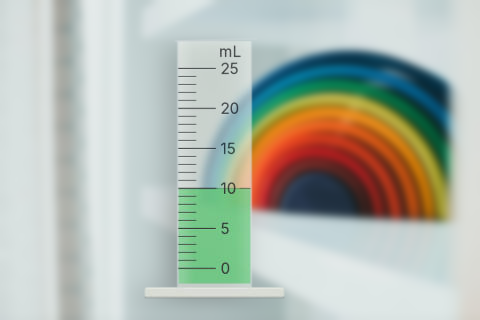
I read 10 mL
